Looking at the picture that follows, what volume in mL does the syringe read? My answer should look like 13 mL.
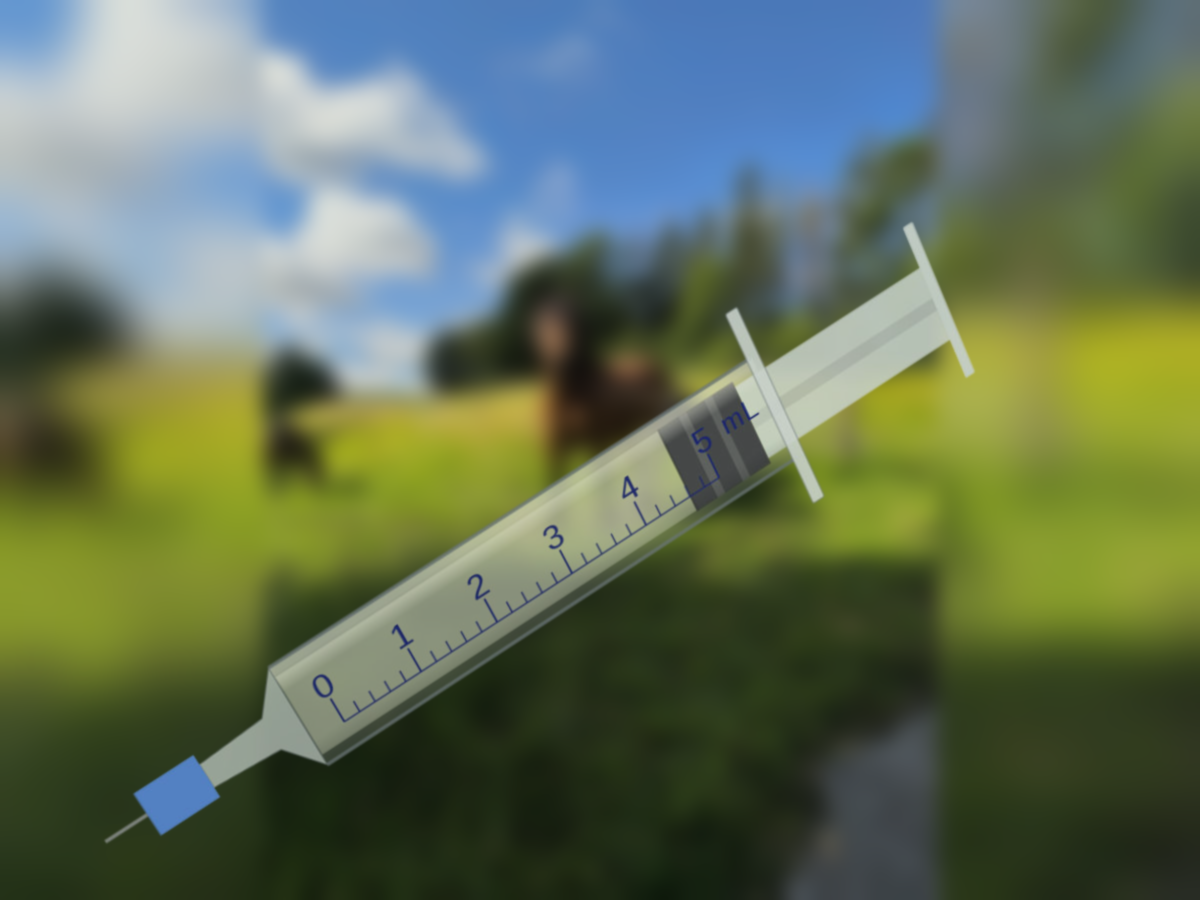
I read 4.6 mL
